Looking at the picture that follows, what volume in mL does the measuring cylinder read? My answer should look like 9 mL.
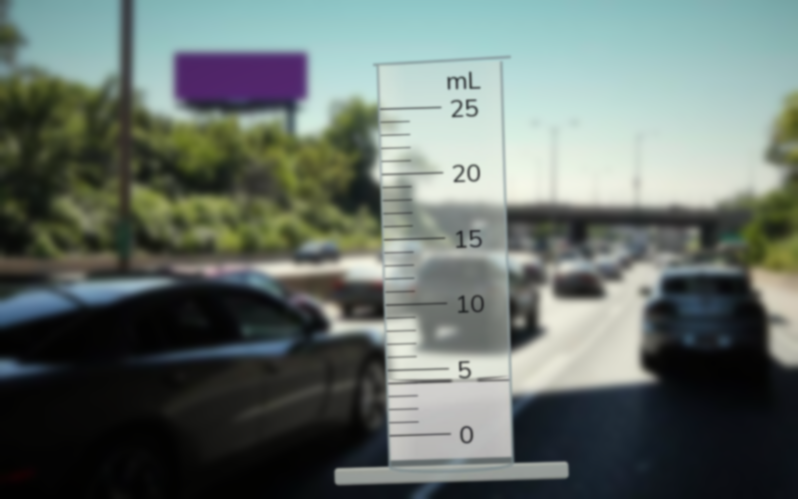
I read 4 mL
